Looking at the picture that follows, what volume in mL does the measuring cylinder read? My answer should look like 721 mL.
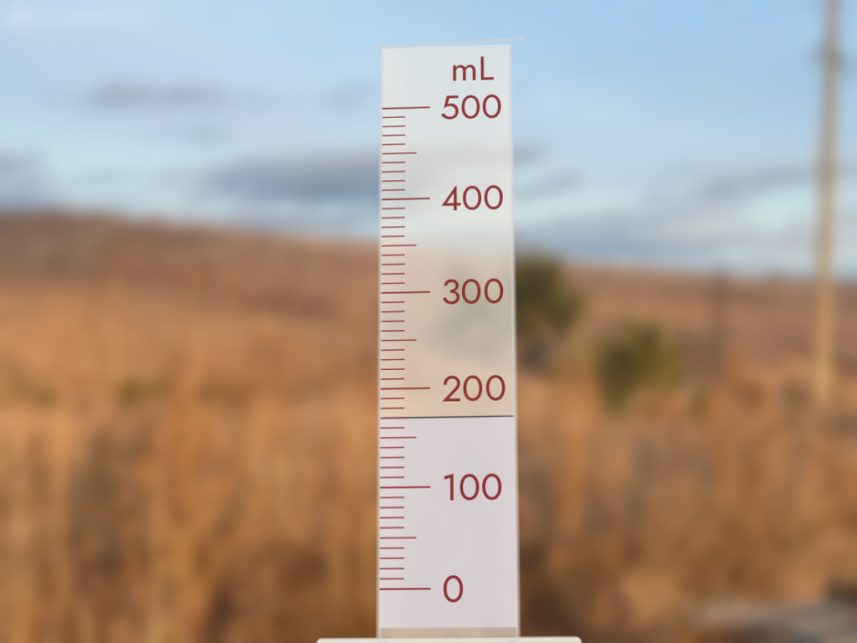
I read 170 mL
